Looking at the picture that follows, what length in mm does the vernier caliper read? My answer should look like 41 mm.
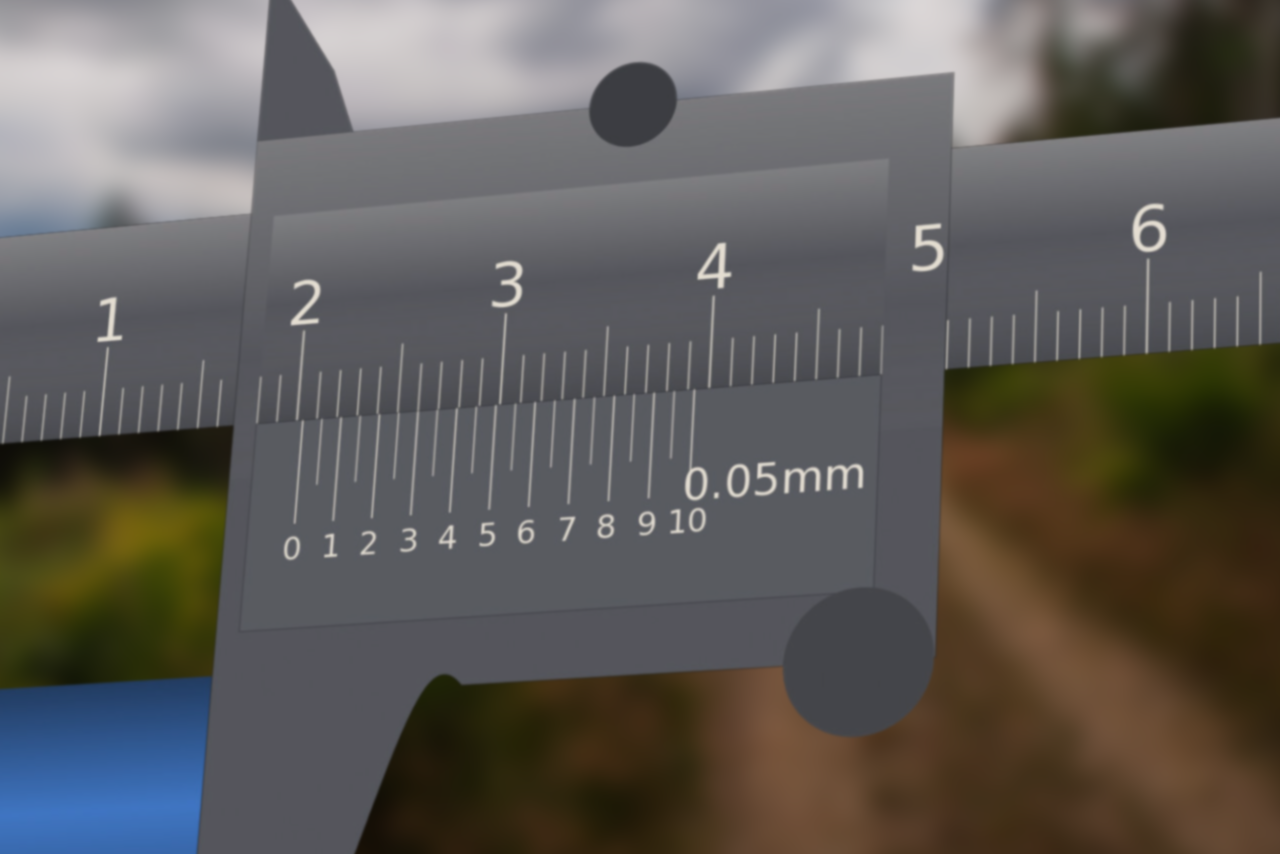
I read 20.3 mm
